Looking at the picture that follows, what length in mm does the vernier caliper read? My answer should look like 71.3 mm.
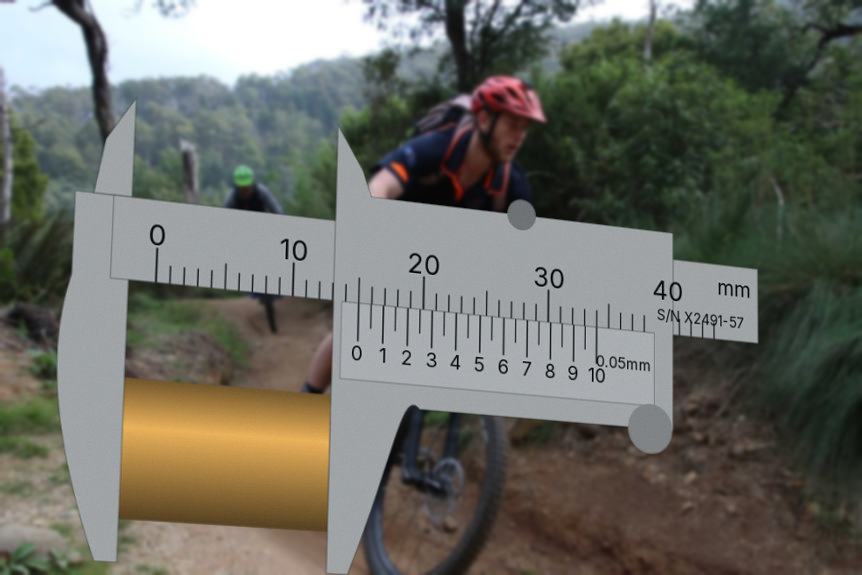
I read 15.0 mm
